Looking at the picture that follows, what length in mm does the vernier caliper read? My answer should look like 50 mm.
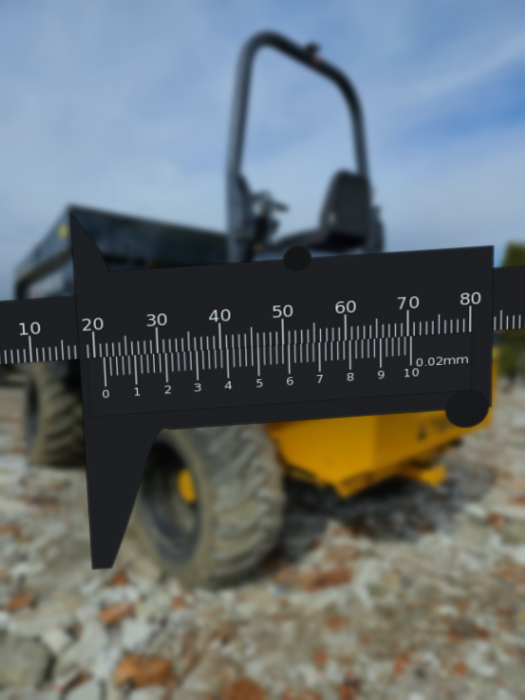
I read 21.5 mm
